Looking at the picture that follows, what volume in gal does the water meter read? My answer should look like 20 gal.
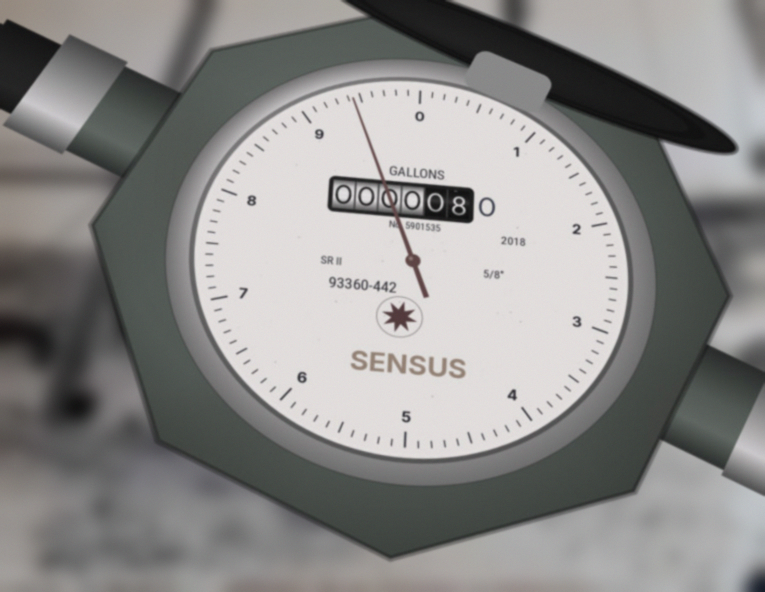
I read 79.4 gal
